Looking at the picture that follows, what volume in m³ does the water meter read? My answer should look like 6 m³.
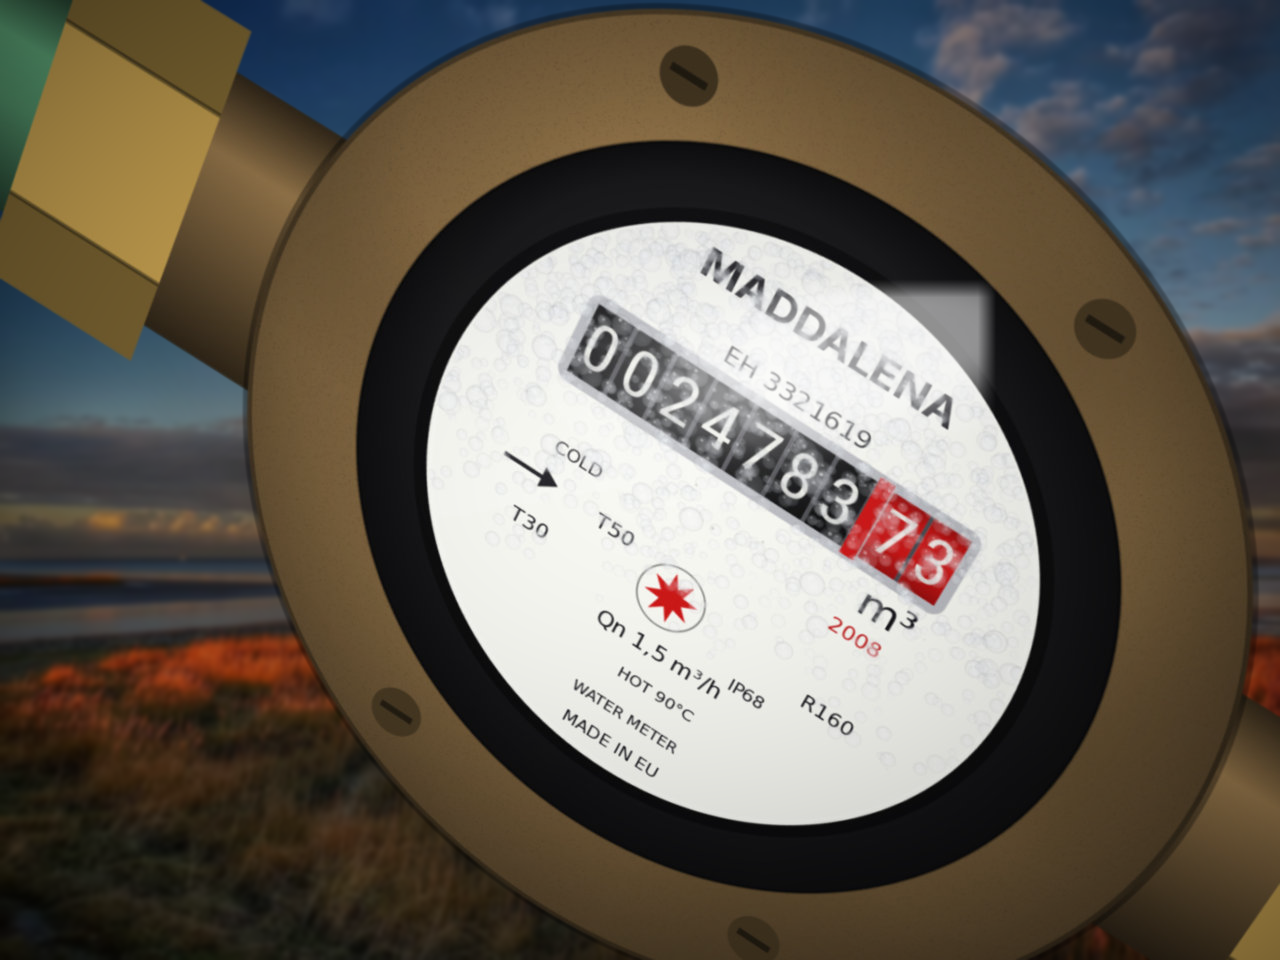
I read 24783.73 m³
